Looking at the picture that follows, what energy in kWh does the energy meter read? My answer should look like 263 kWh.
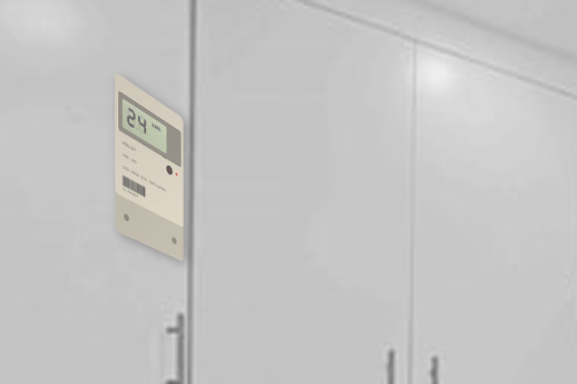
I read 24 kWh
